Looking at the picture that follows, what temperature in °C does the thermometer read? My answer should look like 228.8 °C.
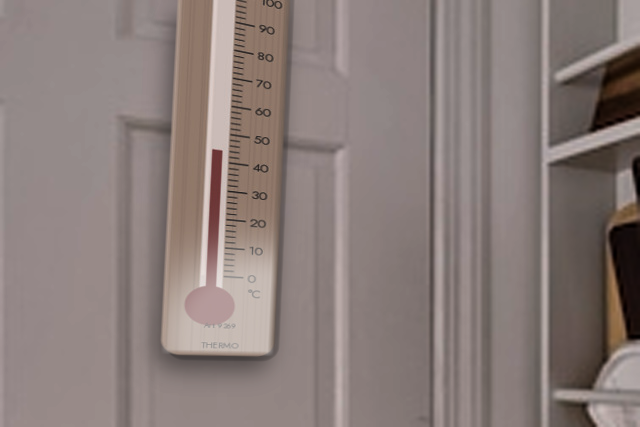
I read 44 °C
